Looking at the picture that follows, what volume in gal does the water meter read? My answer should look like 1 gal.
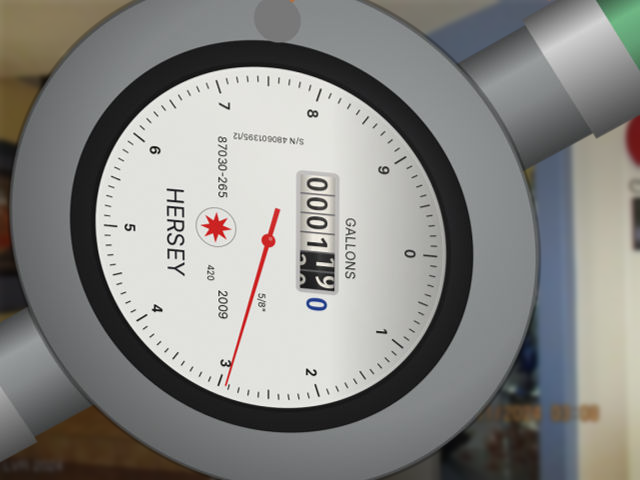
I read 1192.9 gal
